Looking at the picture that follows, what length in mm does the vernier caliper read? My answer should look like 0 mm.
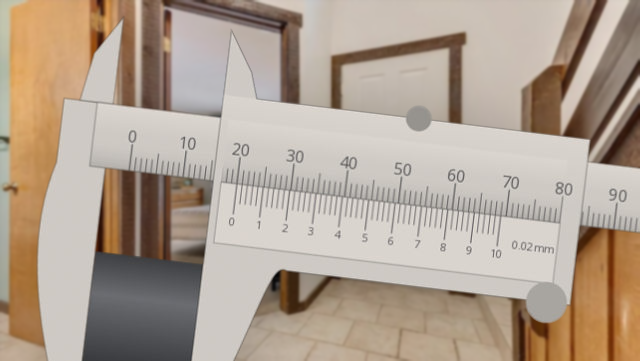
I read 20.0 mm
